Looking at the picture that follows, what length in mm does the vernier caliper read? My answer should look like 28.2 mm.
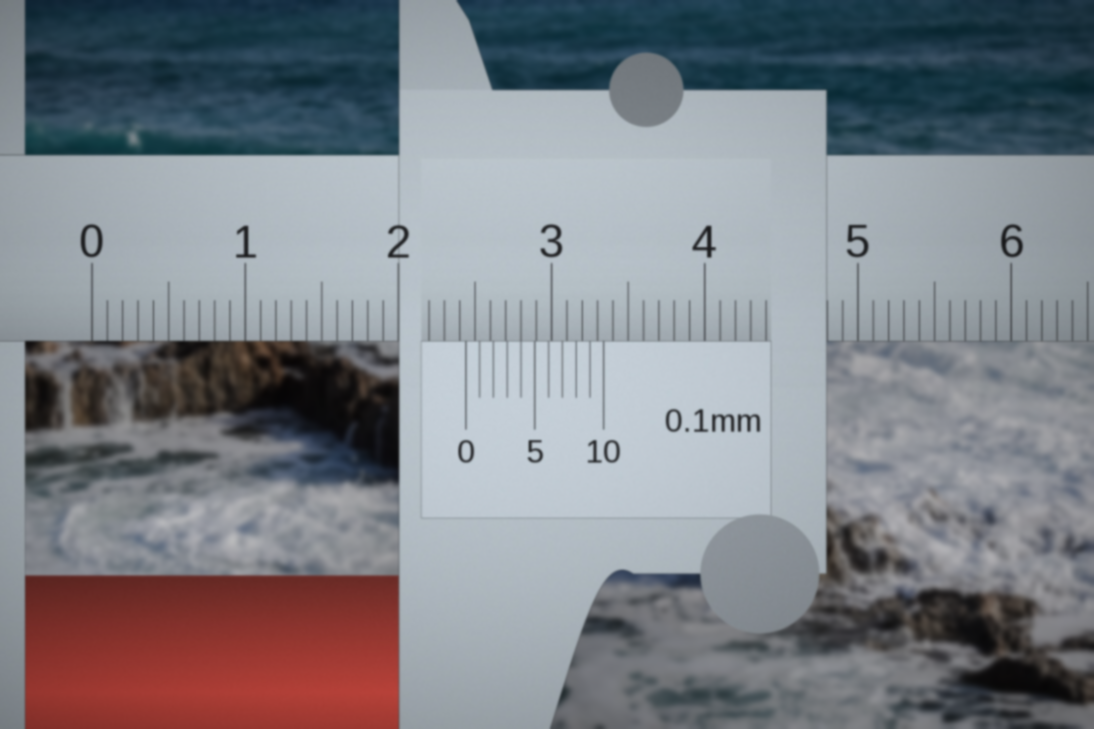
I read 24.4 mm
